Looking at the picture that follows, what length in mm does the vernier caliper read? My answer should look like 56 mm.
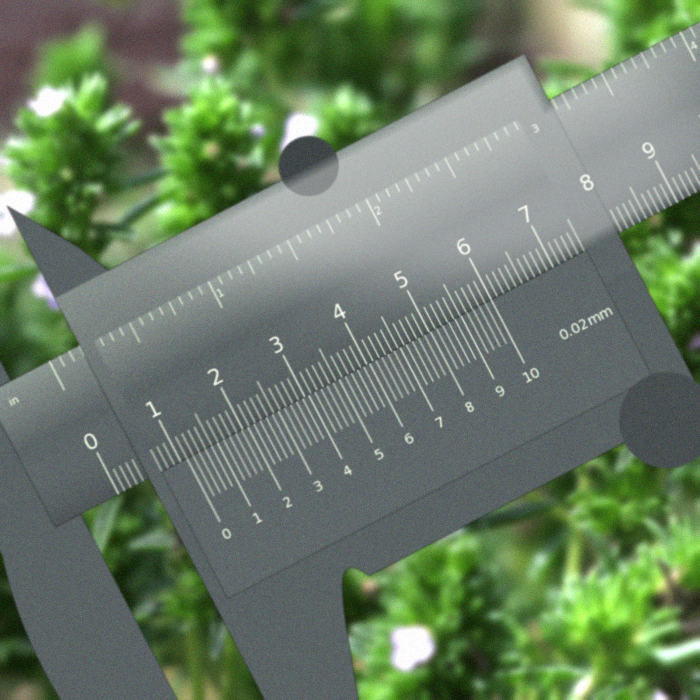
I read 11.0 mm
